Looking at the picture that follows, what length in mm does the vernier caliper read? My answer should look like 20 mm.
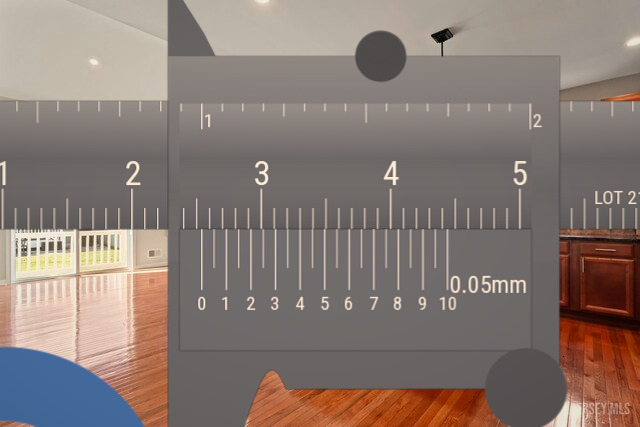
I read 25.4 mm
